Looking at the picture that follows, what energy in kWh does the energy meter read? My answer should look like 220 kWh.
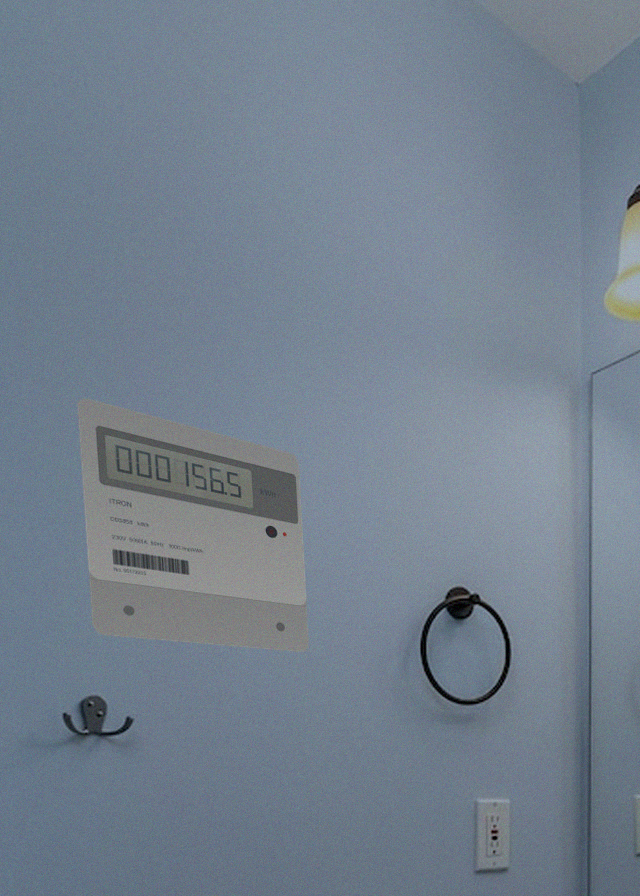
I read 156.5 kWh
